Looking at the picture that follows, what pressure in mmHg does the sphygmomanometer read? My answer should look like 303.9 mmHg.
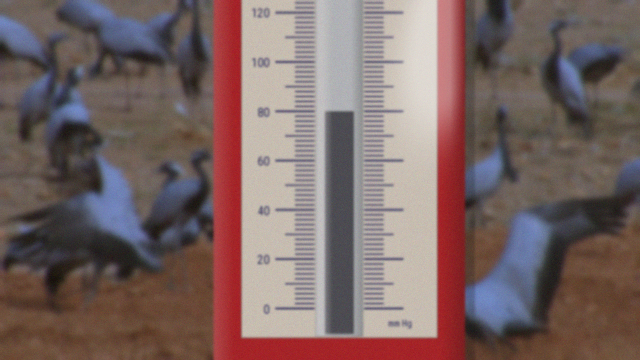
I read 80 mmHg
